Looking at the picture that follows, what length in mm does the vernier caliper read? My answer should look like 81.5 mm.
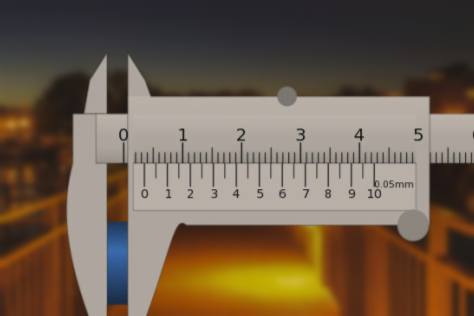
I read 3.5 mm
